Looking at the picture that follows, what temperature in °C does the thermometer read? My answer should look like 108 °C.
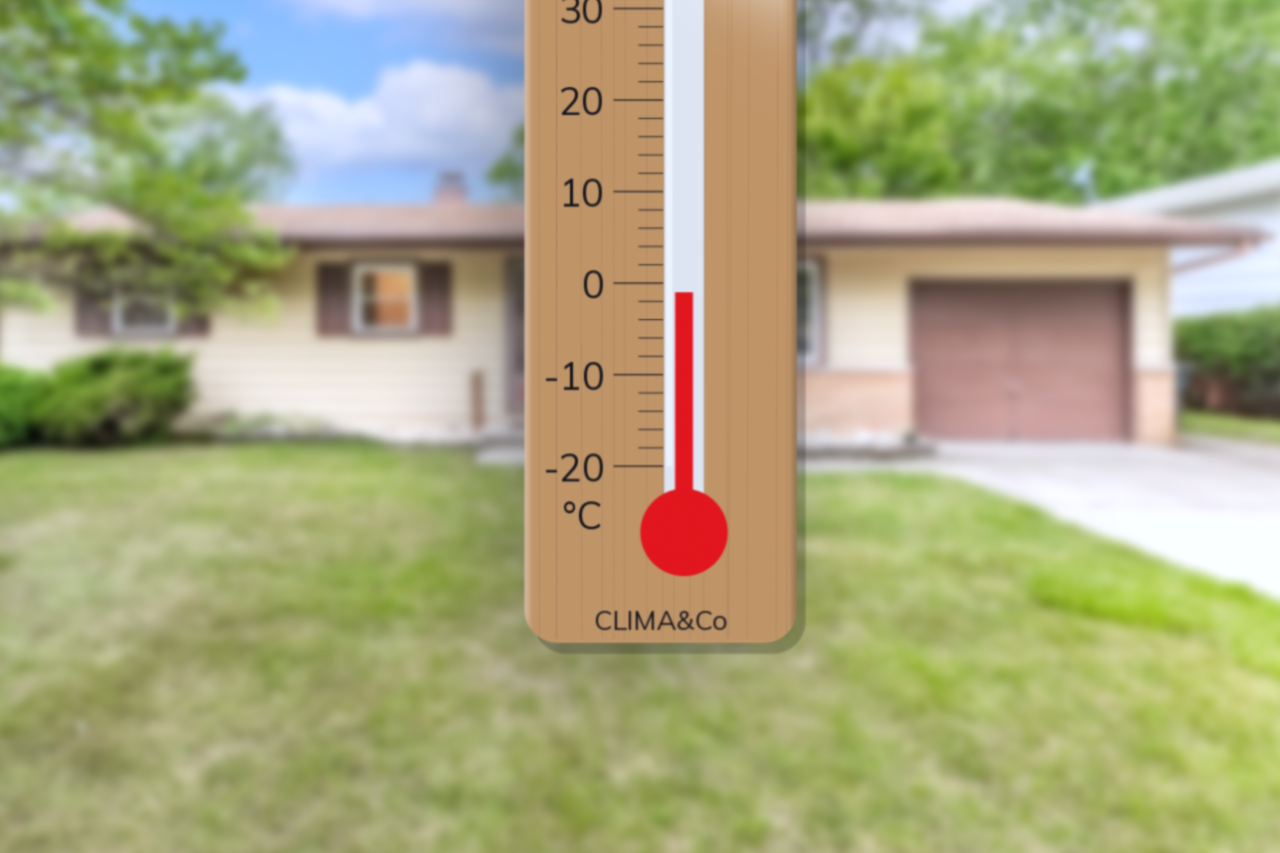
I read -1 °C
